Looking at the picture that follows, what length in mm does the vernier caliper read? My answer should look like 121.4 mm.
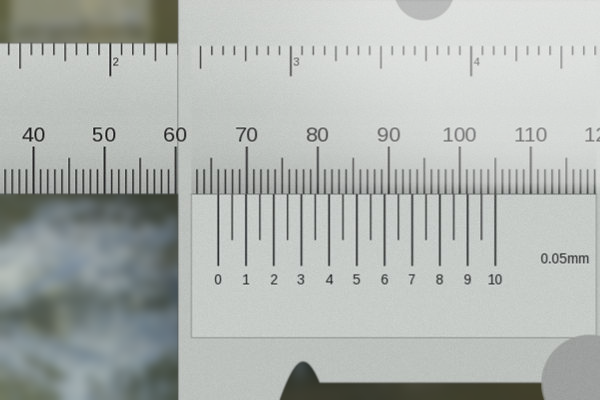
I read 66.0 mm
